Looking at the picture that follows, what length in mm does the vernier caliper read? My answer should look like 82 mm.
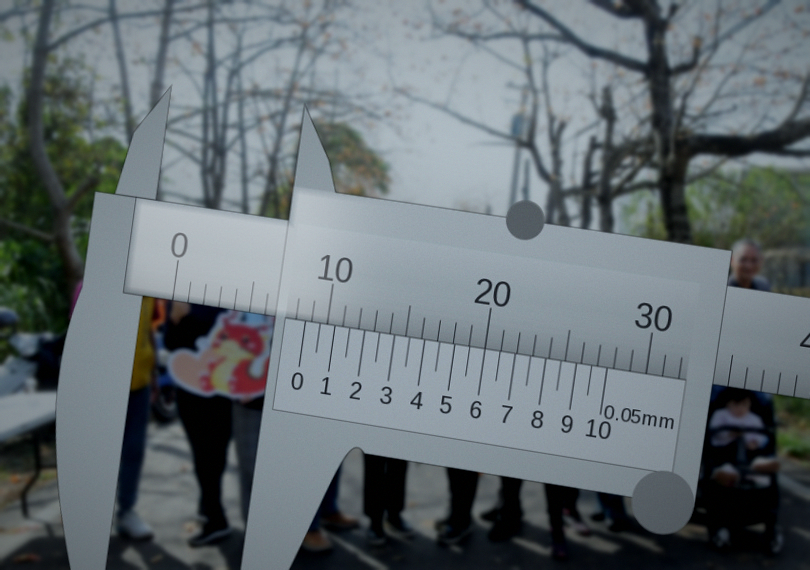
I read 8.6 mm
